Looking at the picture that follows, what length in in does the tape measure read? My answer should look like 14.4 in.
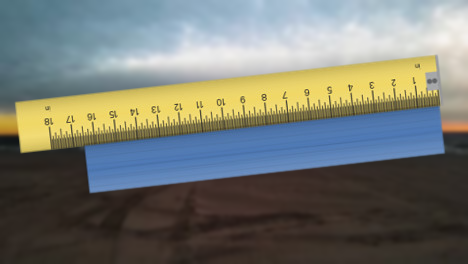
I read 16.5 in
